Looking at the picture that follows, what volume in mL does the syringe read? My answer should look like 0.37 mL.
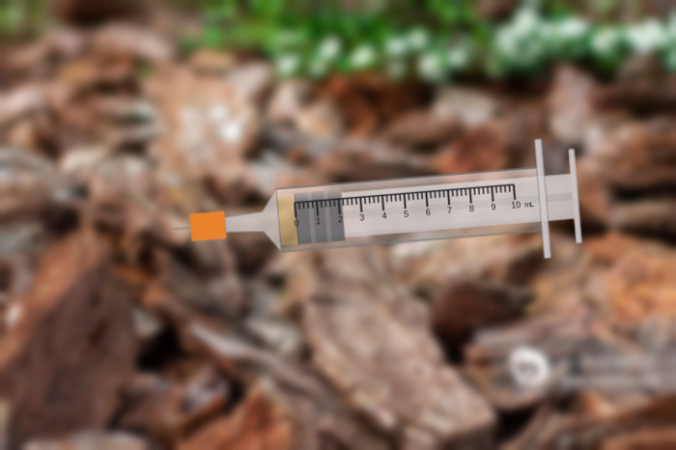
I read 0 mL
